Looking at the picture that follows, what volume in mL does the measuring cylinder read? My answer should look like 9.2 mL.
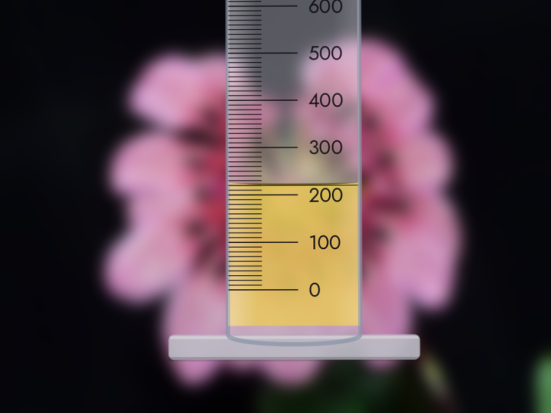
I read 220 mL
